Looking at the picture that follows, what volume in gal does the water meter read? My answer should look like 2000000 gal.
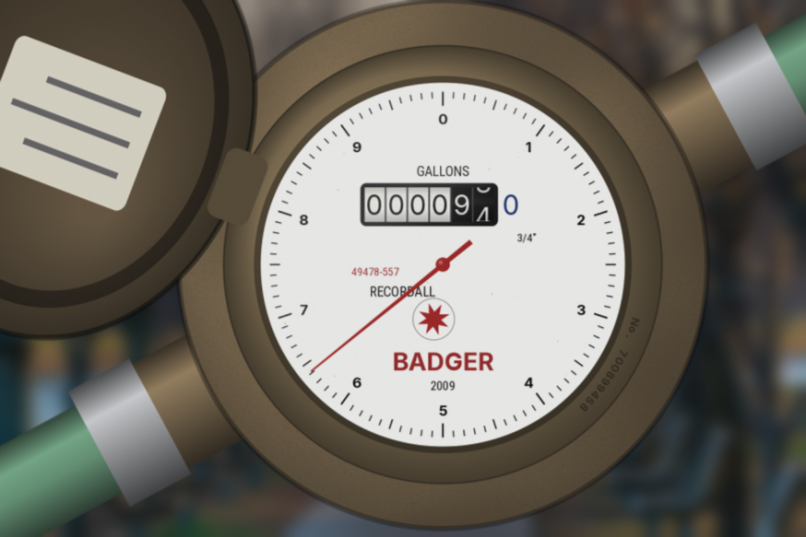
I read 936.4 gal
